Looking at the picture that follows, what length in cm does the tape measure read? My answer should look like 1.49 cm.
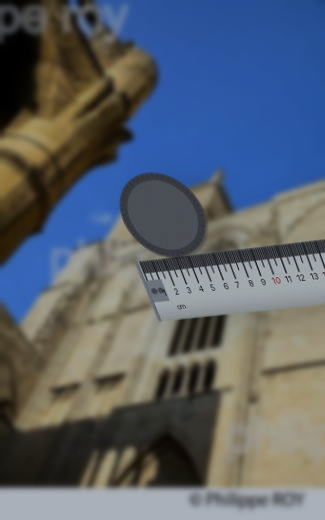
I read 6.5 cm
